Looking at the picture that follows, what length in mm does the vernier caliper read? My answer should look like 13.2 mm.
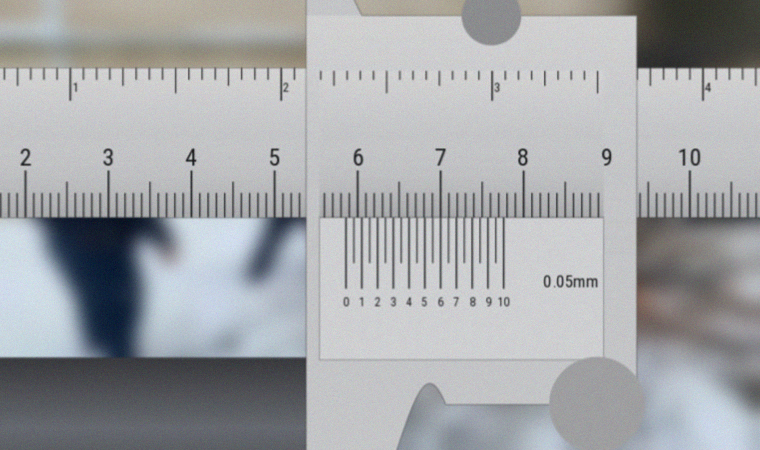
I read 58.6 mm
